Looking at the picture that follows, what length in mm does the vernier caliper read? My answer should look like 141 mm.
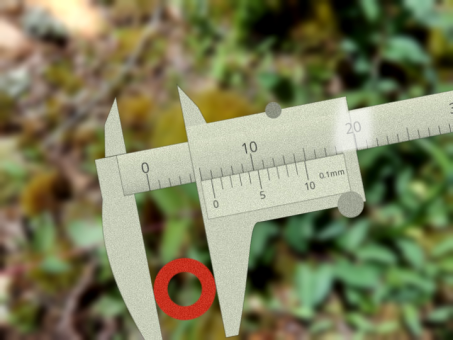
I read 5.9 mm
